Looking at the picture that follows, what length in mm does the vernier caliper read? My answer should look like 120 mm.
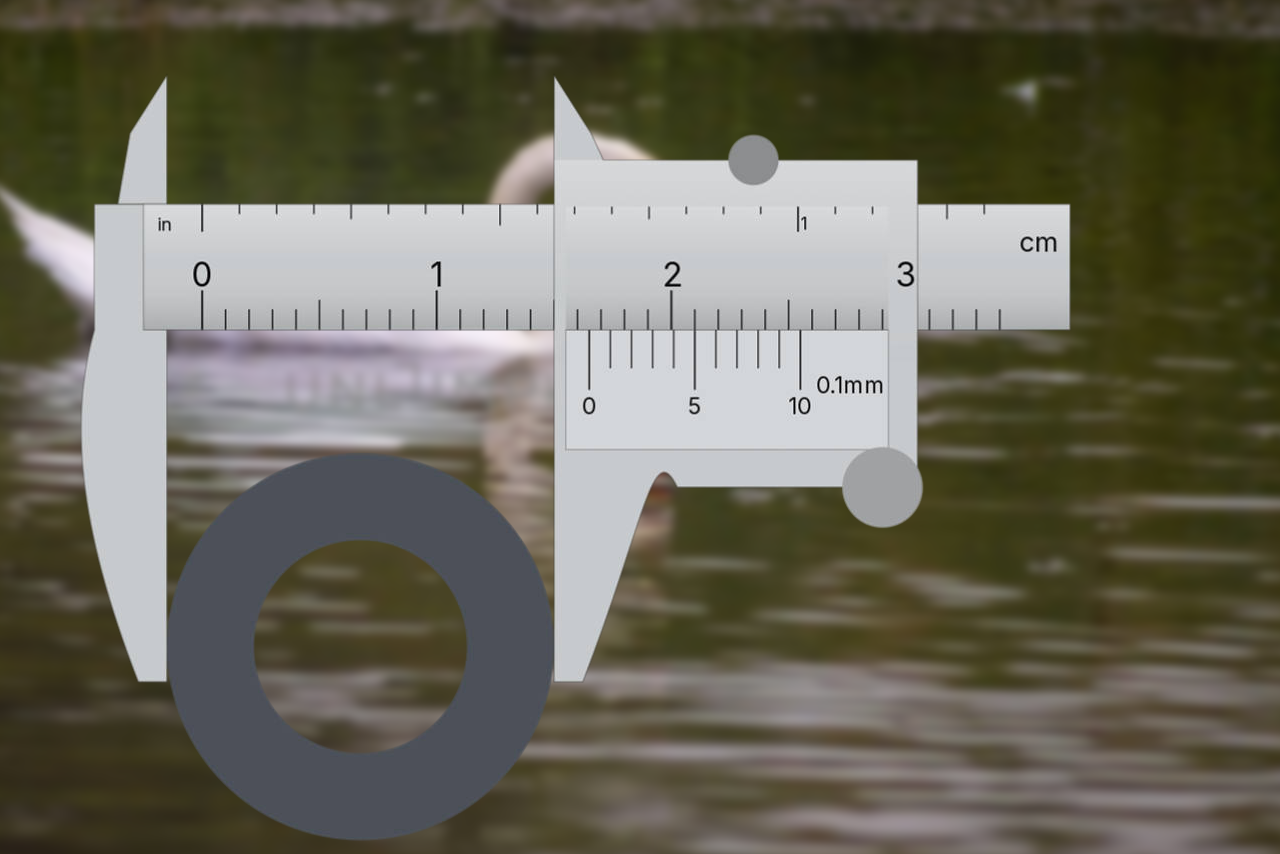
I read 16.5 mm
